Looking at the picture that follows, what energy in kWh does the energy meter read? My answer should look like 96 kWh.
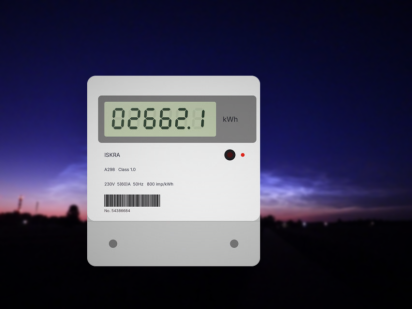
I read 2662.1 kWh
